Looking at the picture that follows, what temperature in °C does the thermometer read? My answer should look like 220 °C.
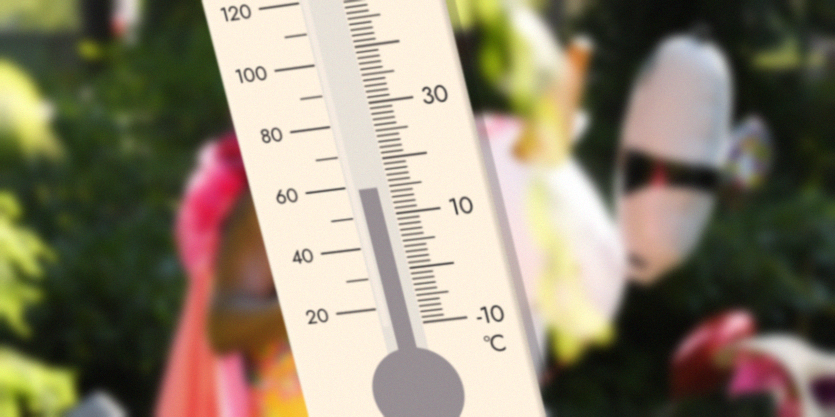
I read 15 °C
